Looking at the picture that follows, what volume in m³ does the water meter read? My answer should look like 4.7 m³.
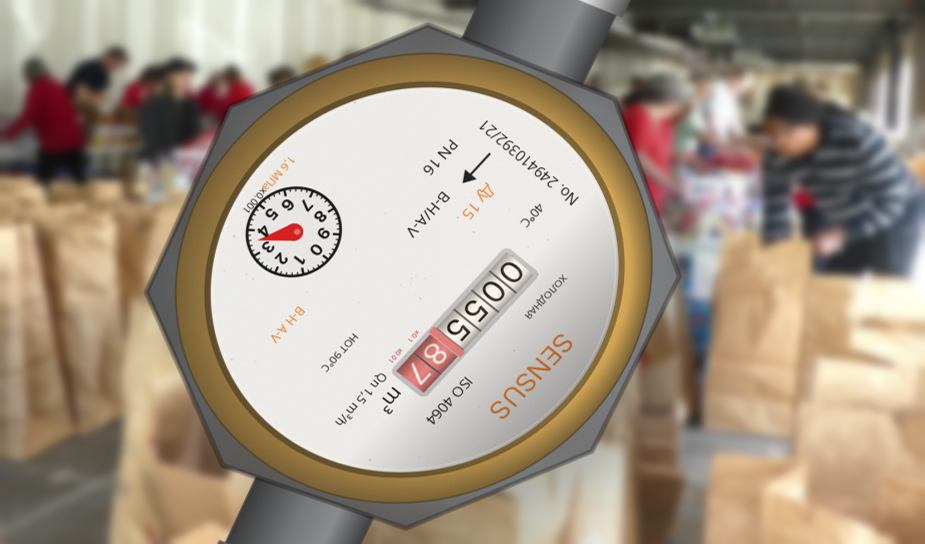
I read 55.873 m³
